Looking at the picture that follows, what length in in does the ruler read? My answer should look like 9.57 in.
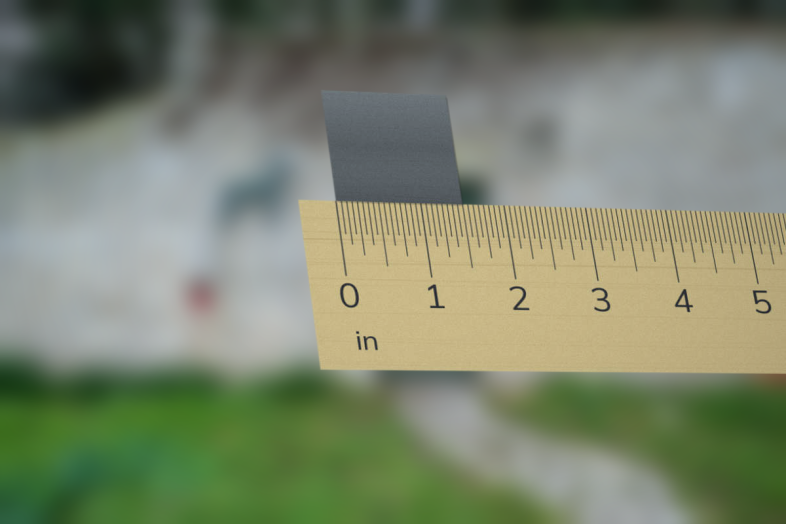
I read 1.5 in
